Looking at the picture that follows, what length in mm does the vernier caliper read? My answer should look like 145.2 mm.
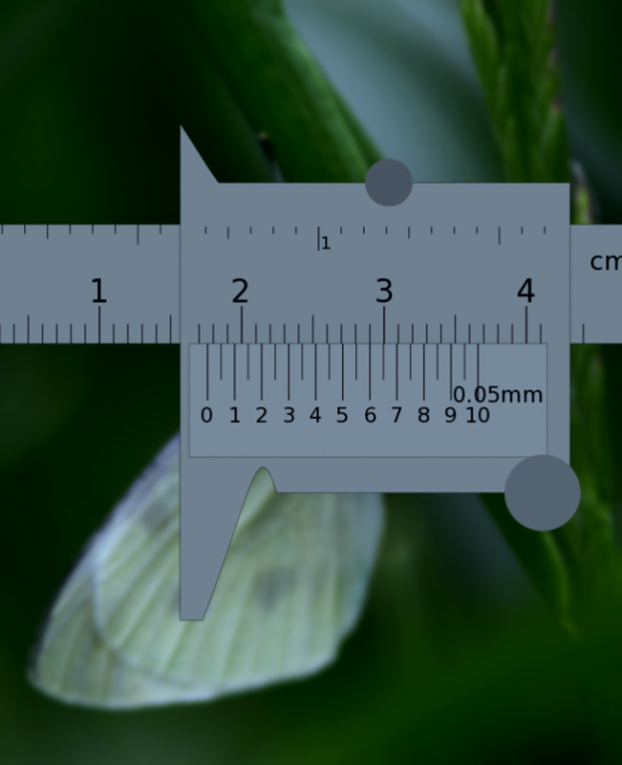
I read 17.6 mm
